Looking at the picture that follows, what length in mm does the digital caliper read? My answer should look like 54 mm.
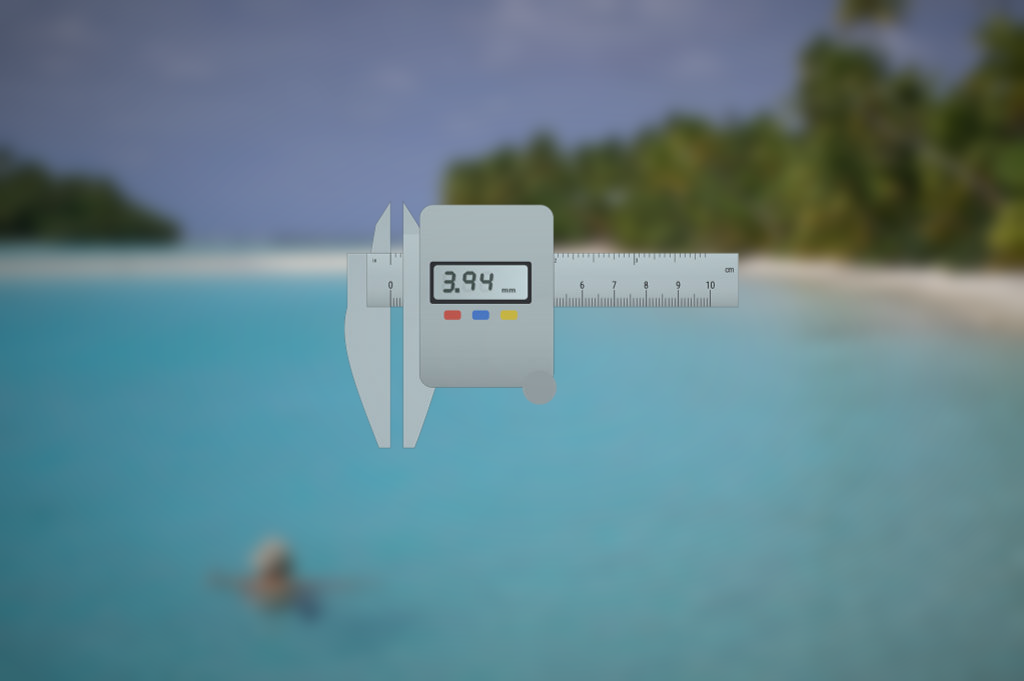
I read 3.94 mm
